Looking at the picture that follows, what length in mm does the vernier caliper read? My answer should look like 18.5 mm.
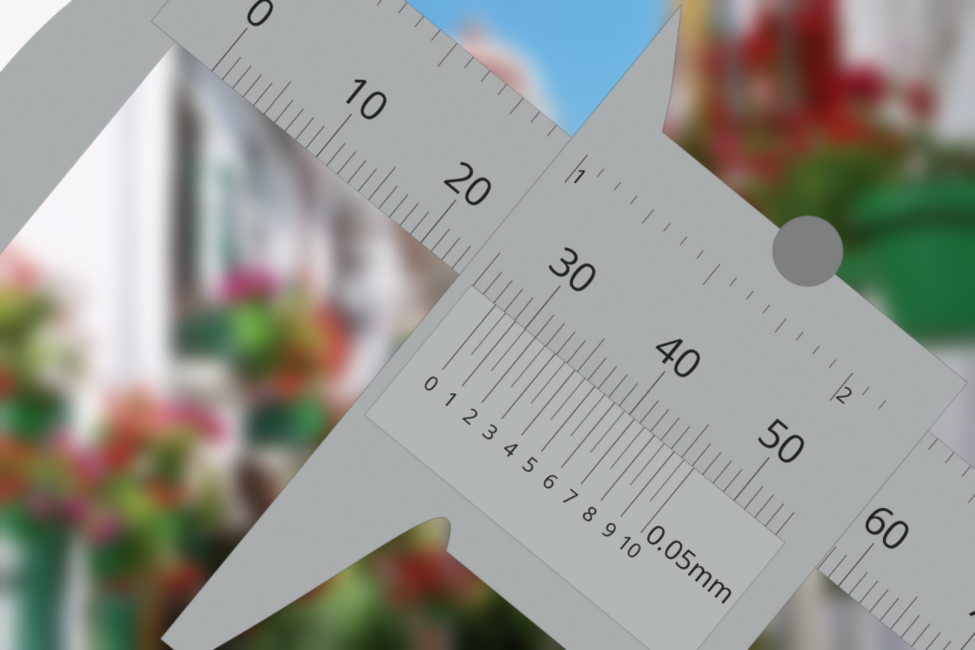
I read 27.2 mm
